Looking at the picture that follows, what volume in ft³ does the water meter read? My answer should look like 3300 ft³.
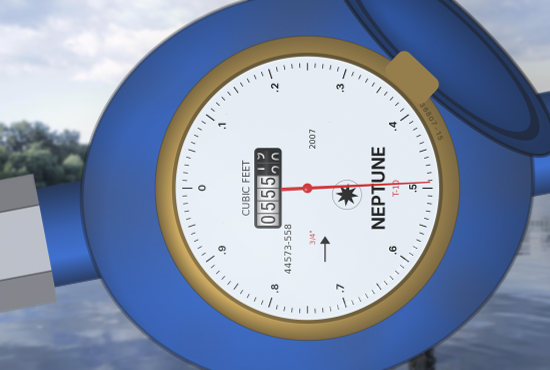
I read 55519.49 ft³
